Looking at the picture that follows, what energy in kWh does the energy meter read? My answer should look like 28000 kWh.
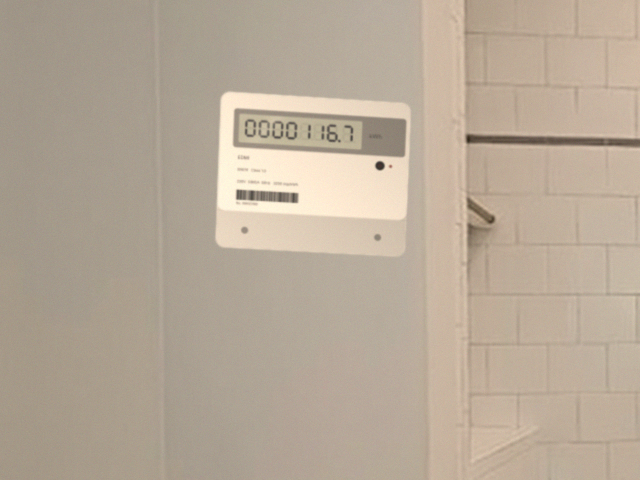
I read 116.7 kWh
